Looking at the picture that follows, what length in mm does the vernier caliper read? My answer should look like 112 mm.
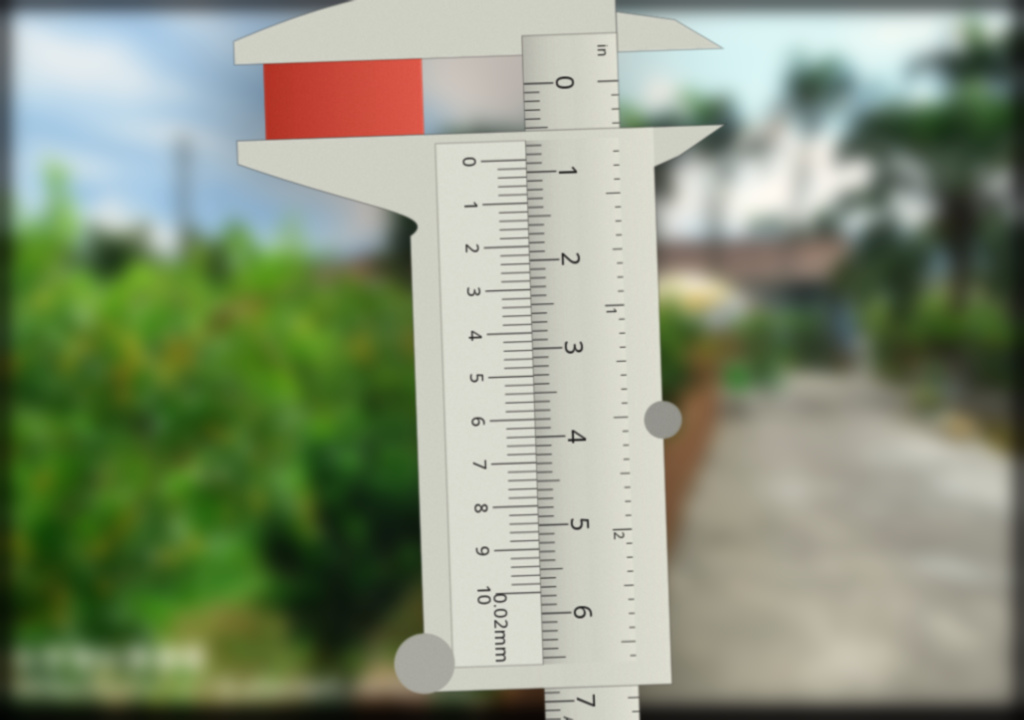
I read 8.6 mm
